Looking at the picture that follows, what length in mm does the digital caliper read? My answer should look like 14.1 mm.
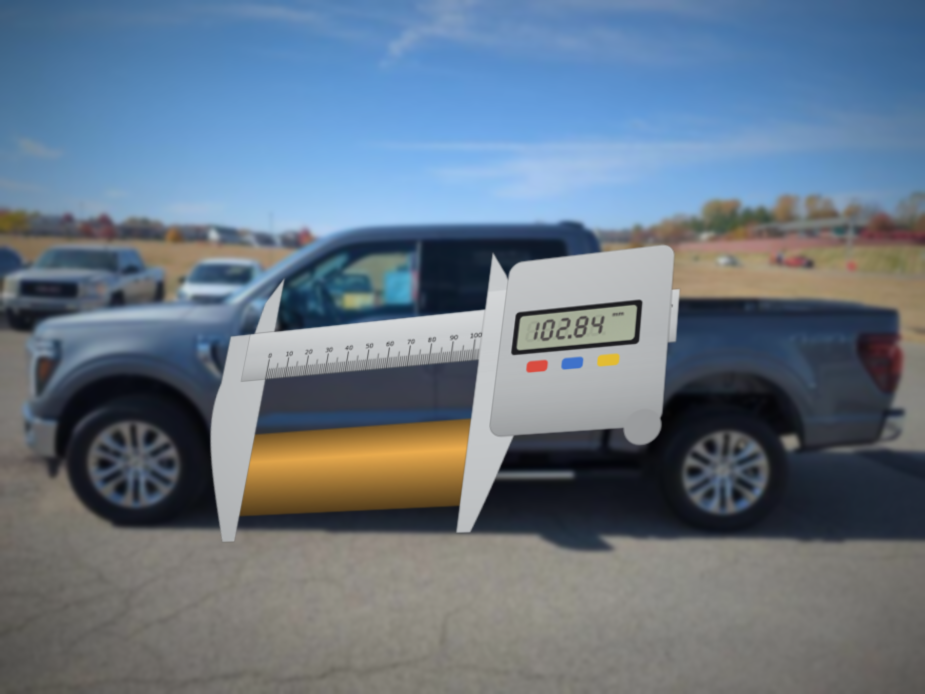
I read 102.84 mm
